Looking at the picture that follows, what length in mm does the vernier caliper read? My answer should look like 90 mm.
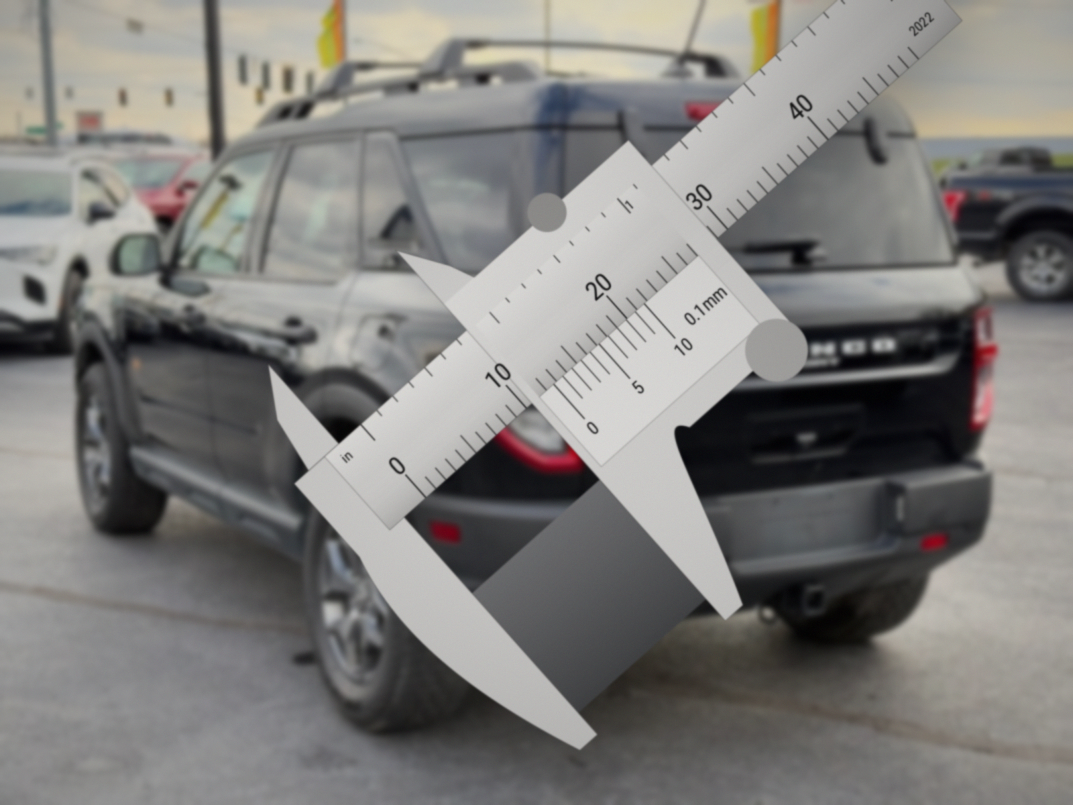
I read 12.7 mm
